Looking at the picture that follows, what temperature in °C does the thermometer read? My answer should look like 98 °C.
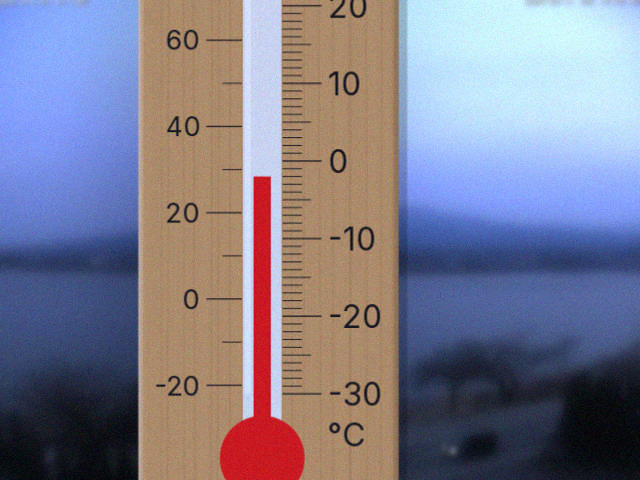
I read -2 °C
